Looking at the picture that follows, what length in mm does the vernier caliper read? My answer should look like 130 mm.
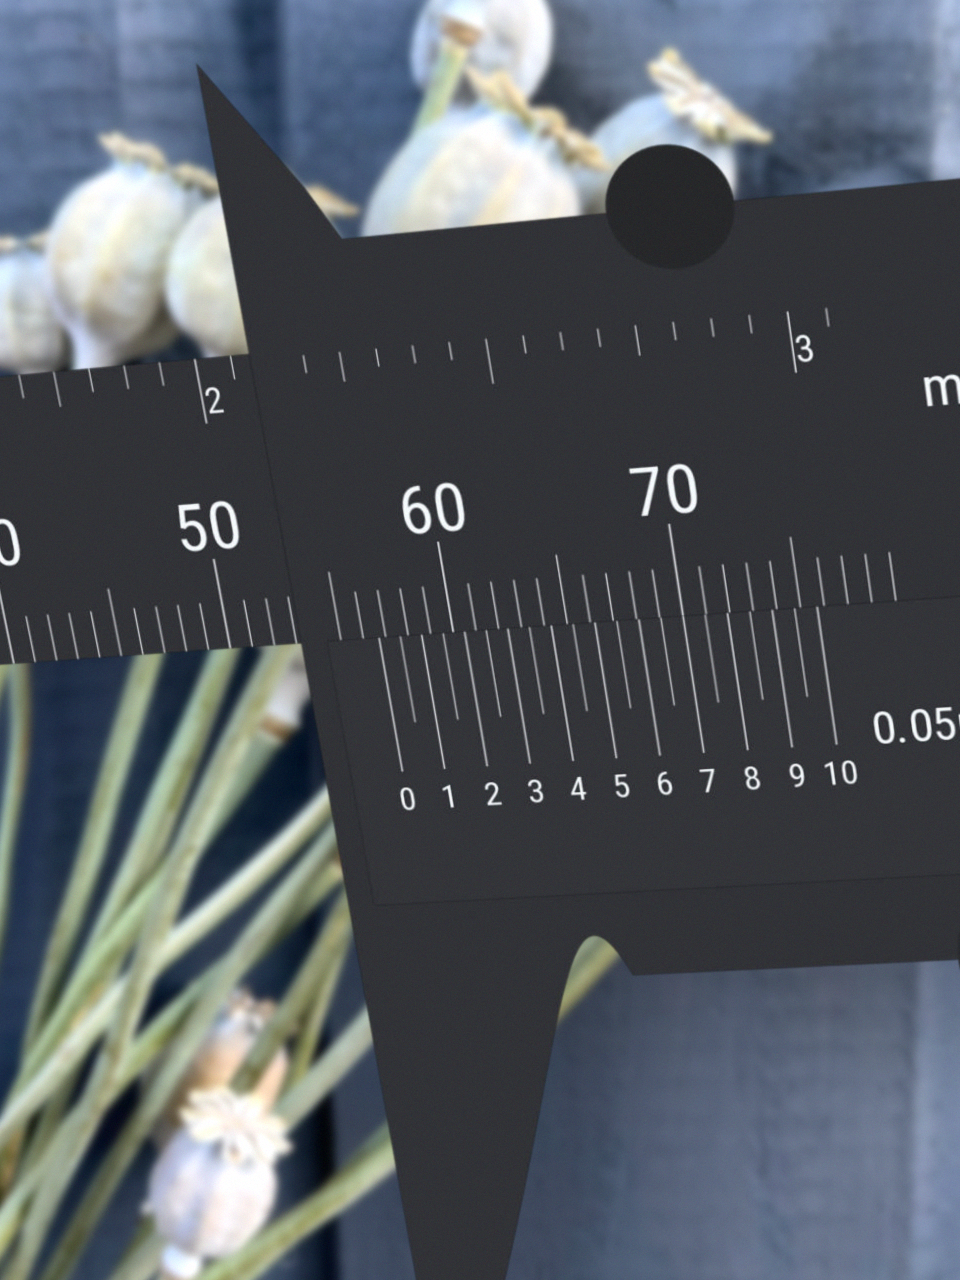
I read 56.7 mm
